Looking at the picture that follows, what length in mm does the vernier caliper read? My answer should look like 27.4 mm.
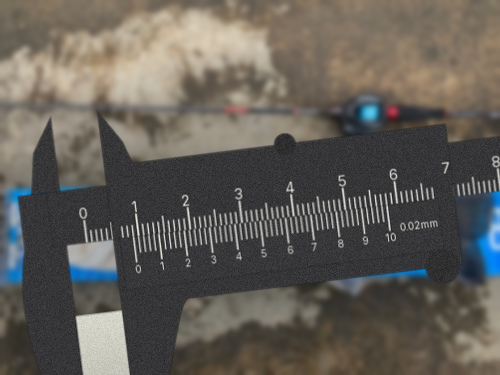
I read 9.0 mm
